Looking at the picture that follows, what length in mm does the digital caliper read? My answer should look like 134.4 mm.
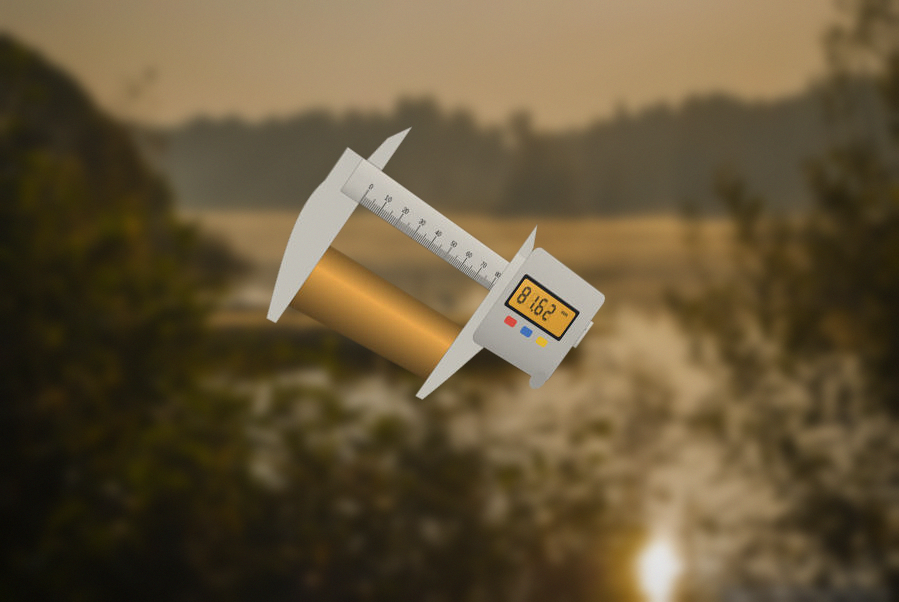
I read 81.62 mm
